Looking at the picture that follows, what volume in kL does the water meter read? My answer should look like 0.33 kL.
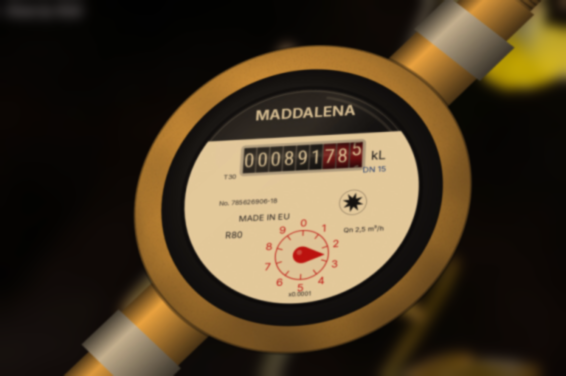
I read 891.7852 kL
